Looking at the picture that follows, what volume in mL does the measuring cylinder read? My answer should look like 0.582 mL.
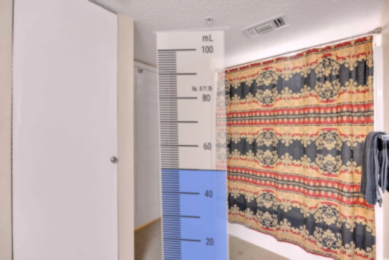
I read 50 mL
